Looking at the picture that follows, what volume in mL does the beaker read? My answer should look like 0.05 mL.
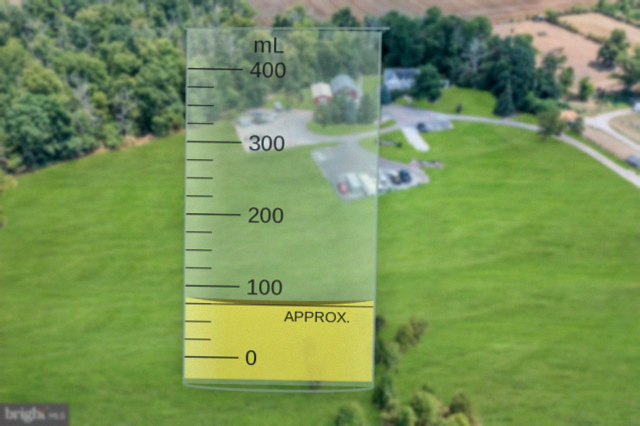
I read 75 mL
